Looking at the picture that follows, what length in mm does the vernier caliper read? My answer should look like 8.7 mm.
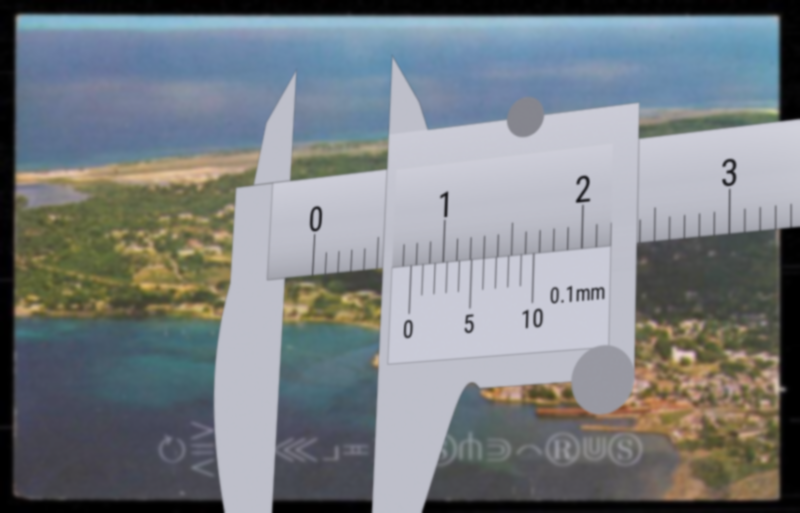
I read 7.6 mm
